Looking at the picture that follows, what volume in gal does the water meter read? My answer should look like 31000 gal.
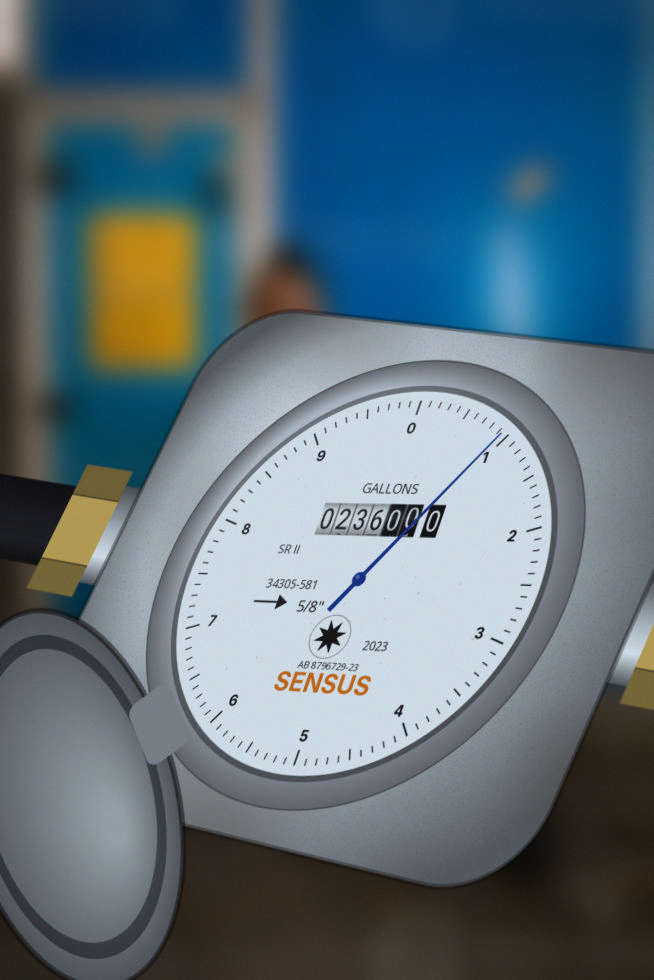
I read 236000.9 gal
